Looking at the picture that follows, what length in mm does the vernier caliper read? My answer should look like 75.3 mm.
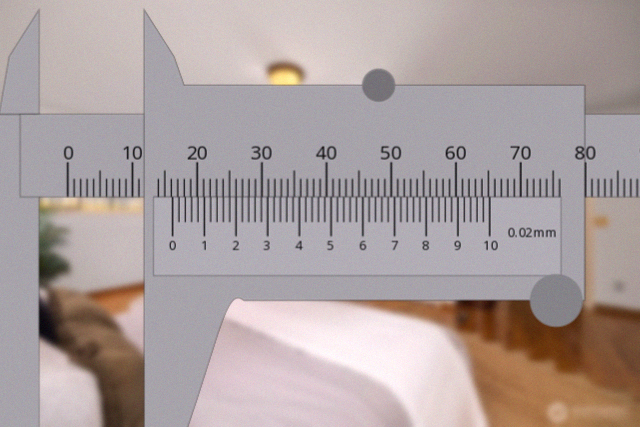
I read 16.2 mm
